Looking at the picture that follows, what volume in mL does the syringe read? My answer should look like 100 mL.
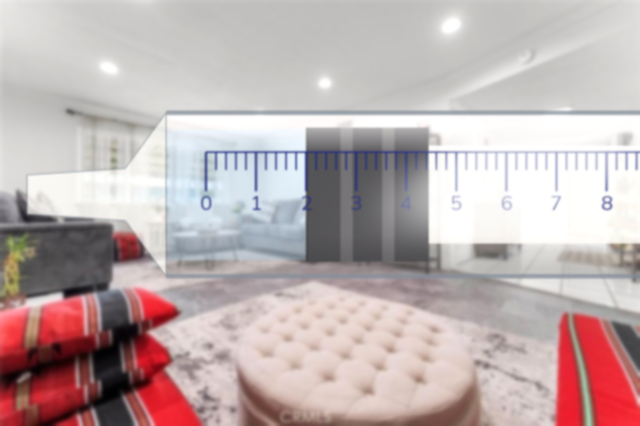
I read 2 mL
